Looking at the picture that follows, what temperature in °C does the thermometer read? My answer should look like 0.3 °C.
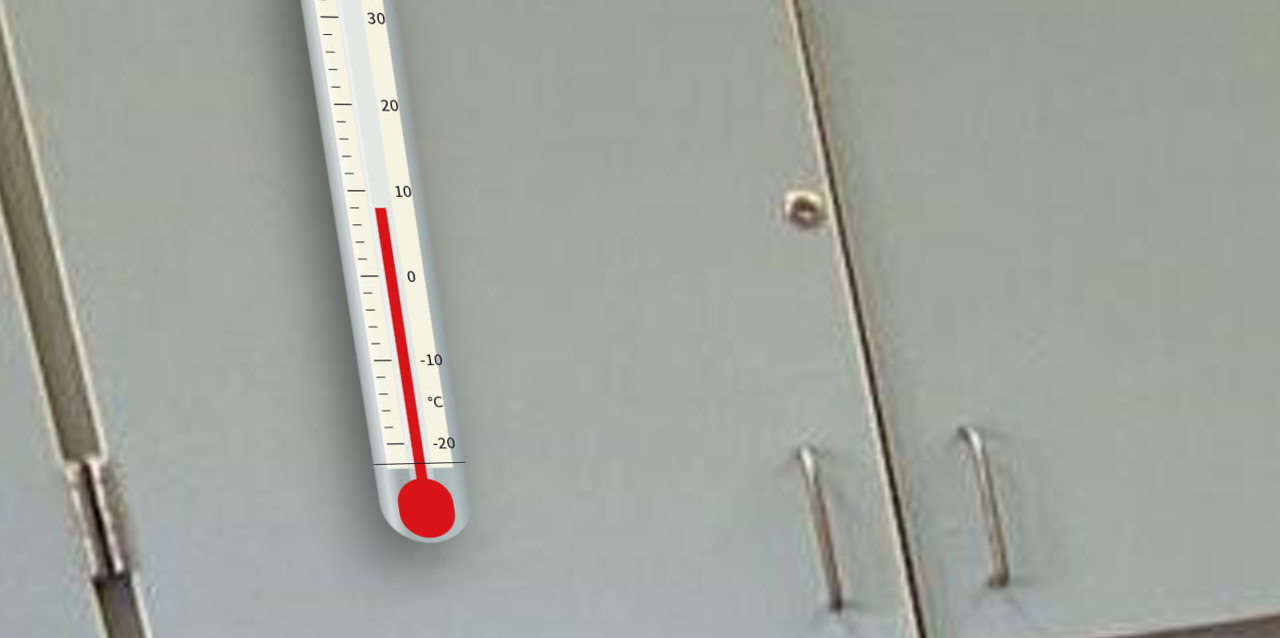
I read 8 °C
